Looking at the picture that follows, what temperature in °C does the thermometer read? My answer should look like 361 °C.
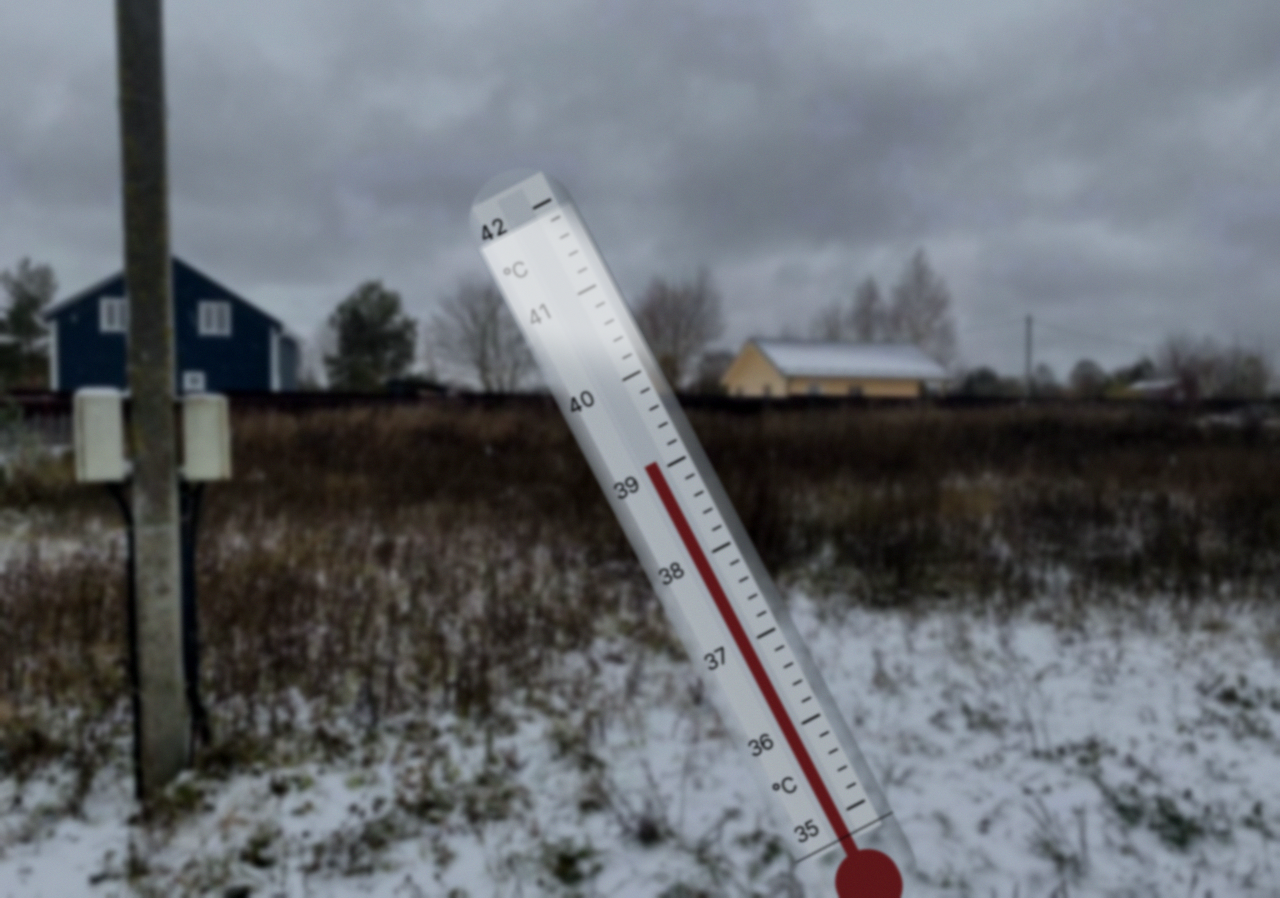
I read 39.1 °C
